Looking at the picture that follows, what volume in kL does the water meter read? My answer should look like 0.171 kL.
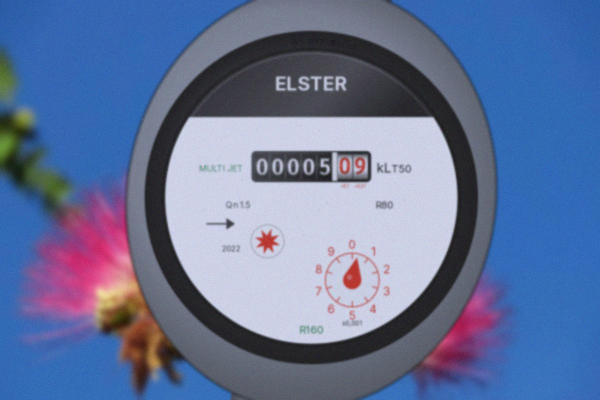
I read 5.090 kL
